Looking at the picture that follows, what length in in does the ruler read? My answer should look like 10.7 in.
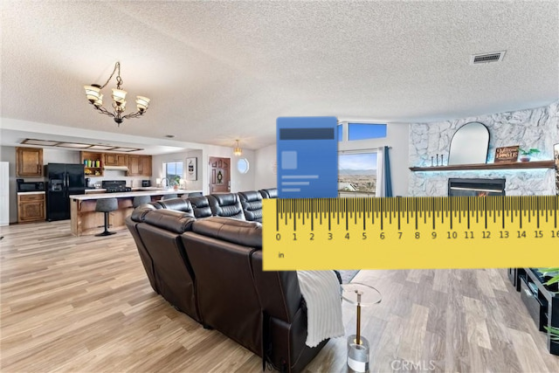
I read 3.5 in
